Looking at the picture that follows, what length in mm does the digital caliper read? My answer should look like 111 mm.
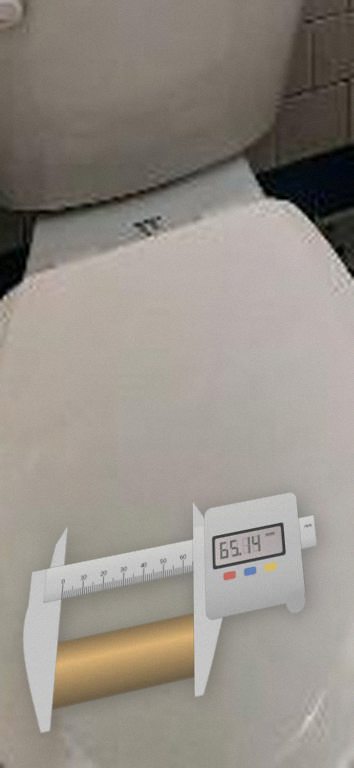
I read 65.14 mm
